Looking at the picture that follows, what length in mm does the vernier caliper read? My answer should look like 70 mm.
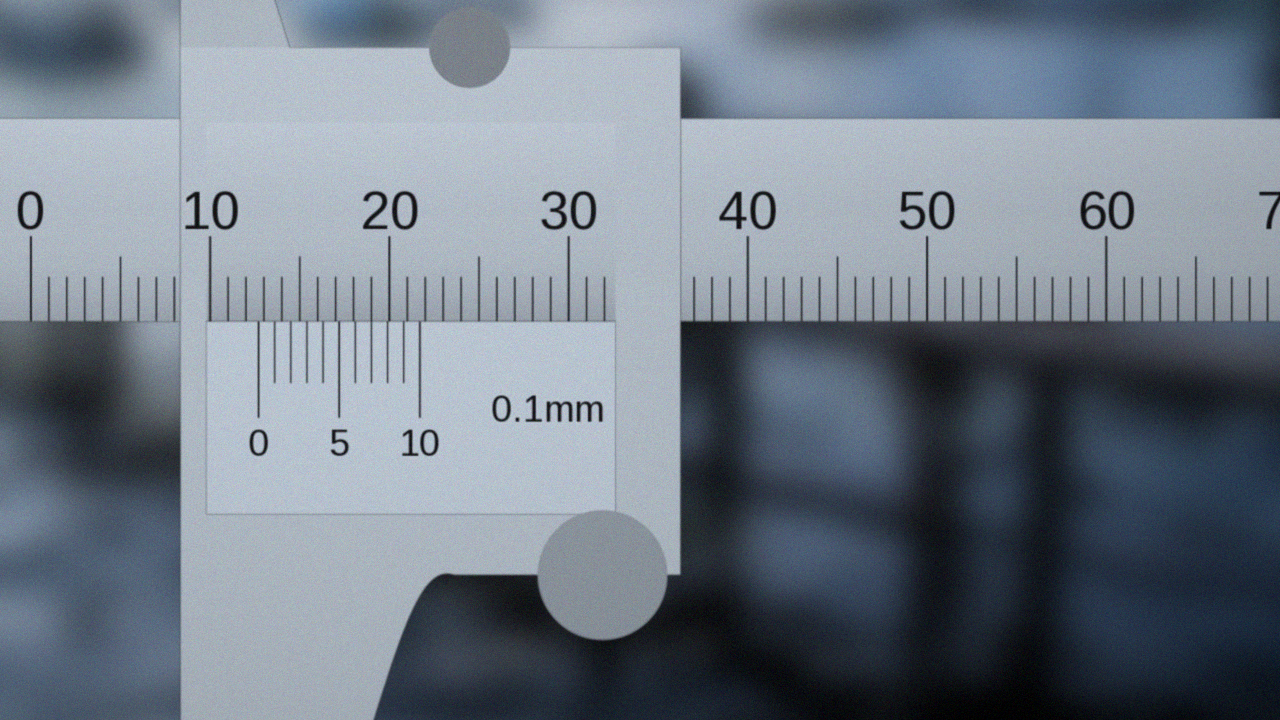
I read 12.7 mm
